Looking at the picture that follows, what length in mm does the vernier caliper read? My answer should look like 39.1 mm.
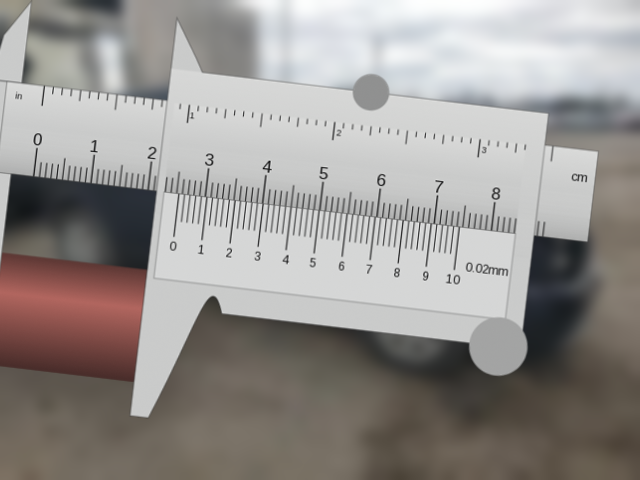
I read 25.4 mm
